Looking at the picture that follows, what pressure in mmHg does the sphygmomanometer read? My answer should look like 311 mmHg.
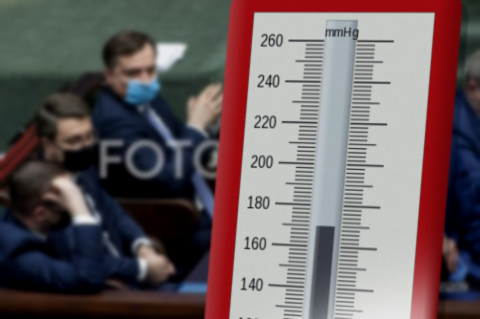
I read 170 mmHg
